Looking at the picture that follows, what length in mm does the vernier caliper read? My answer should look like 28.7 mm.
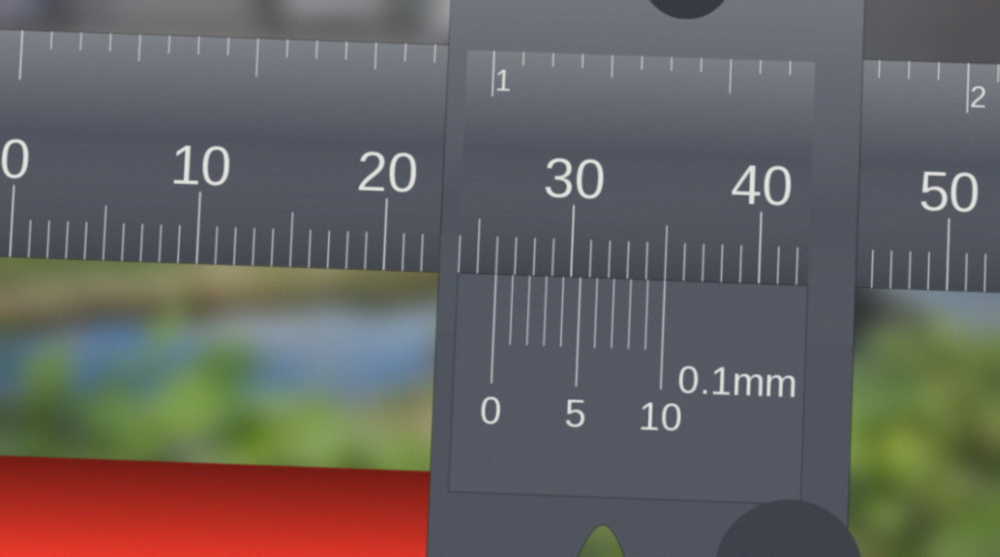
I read 26.0 mm
